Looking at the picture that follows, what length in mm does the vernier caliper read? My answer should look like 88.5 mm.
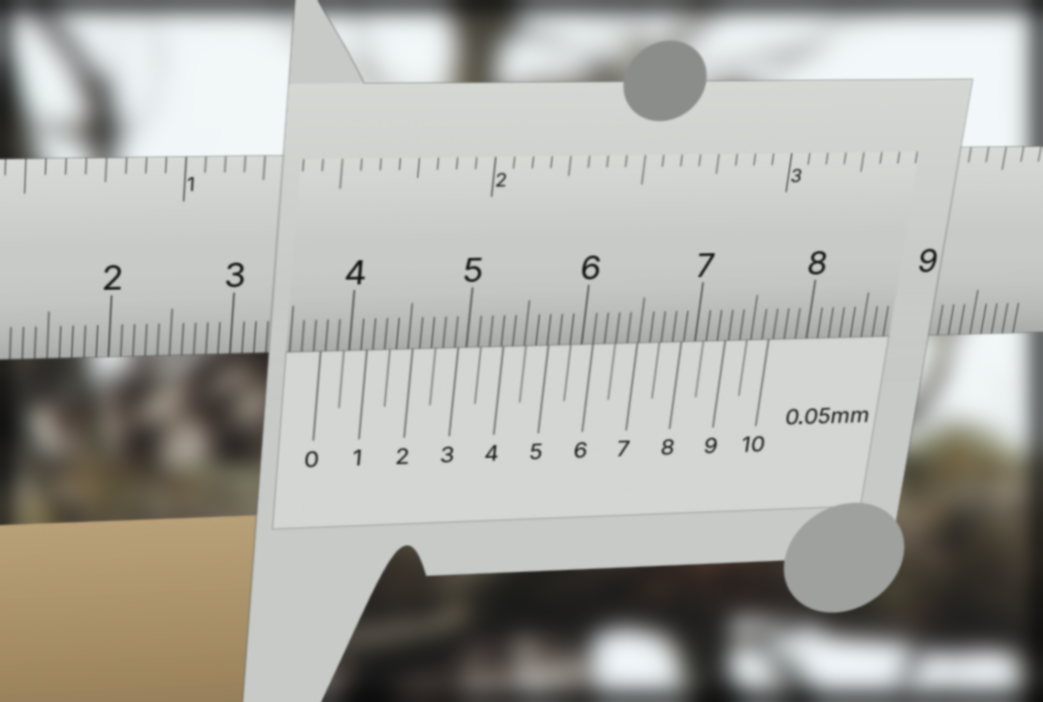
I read 37.6 mm
